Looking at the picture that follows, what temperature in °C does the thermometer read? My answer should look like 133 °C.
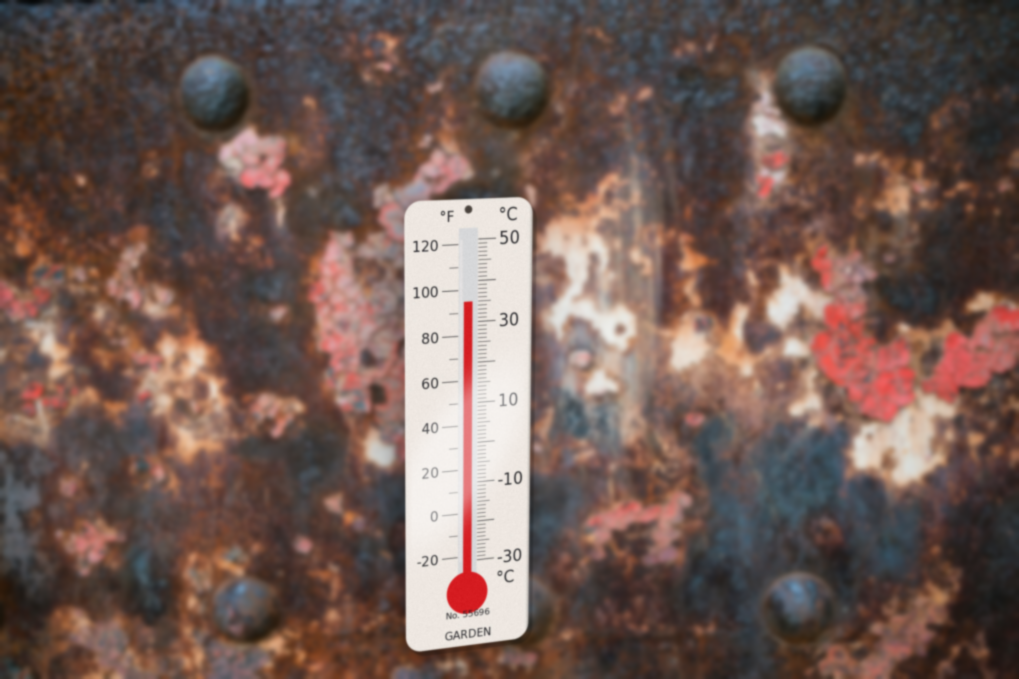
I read 35 °C
